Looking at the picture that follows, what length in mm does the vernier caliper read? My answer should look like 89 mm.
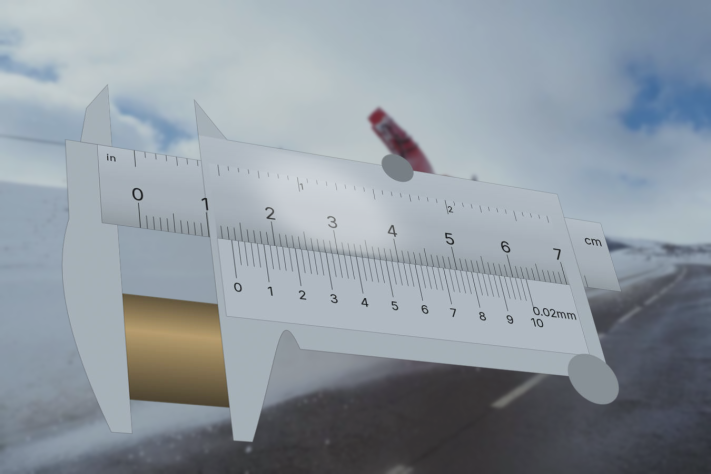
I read 13.4 mm
